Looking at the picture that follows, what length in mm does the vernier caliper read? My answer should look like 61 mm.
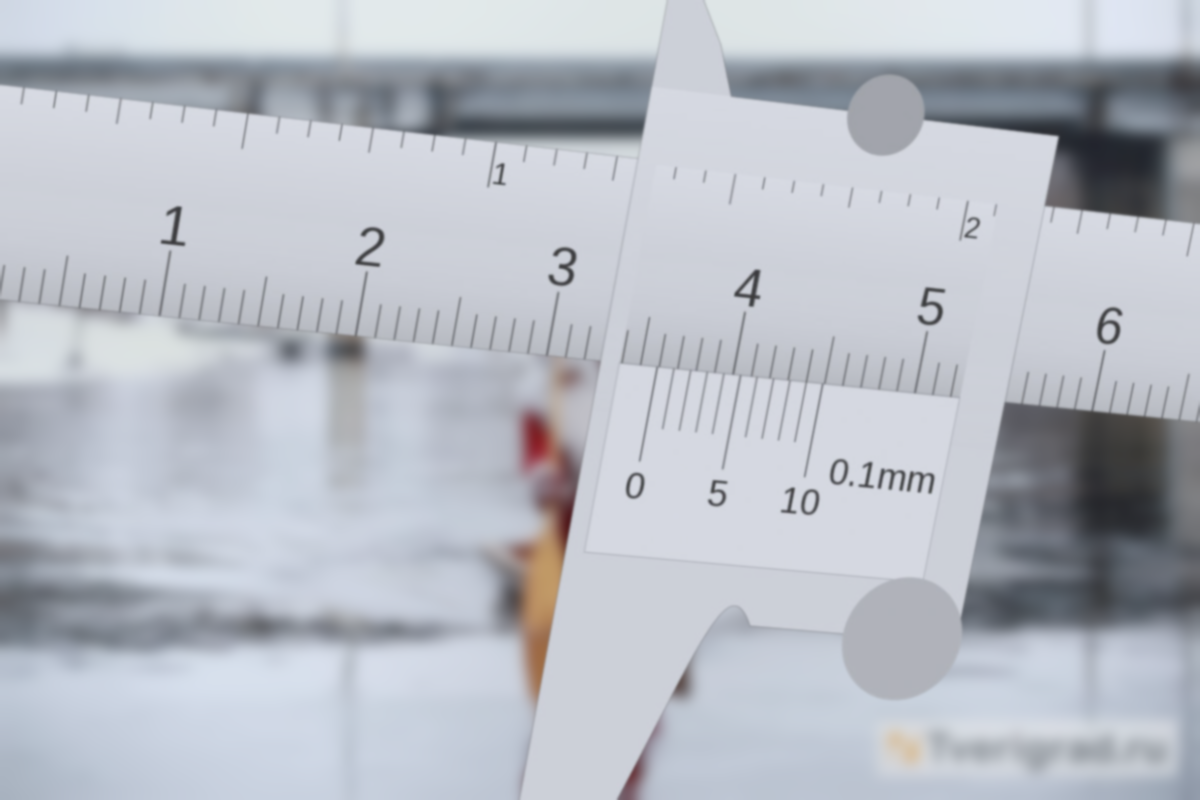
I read 35.9 mm
